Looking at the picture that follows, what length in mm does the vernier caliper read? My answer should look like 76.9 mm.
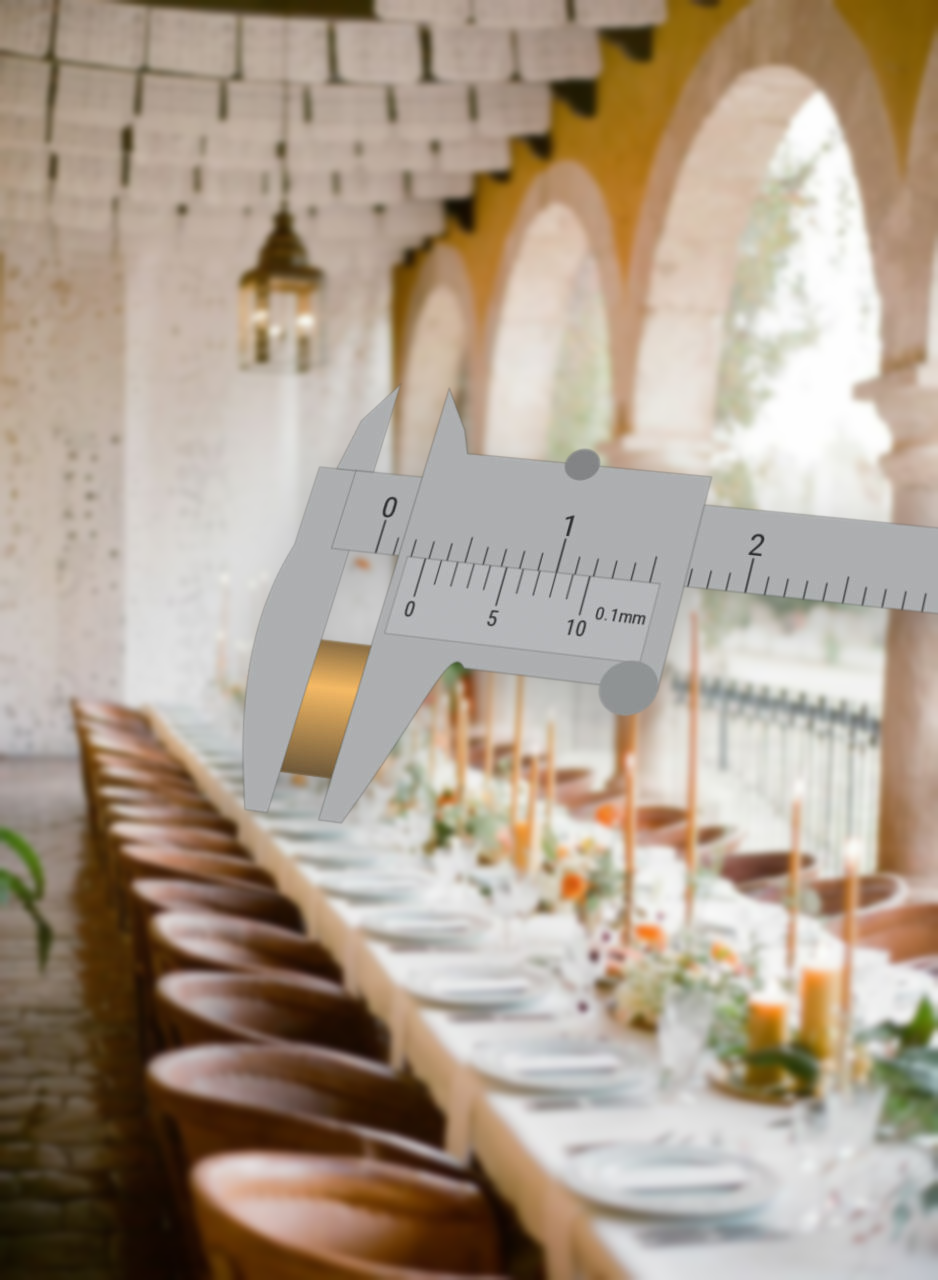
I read 2.8 mm
